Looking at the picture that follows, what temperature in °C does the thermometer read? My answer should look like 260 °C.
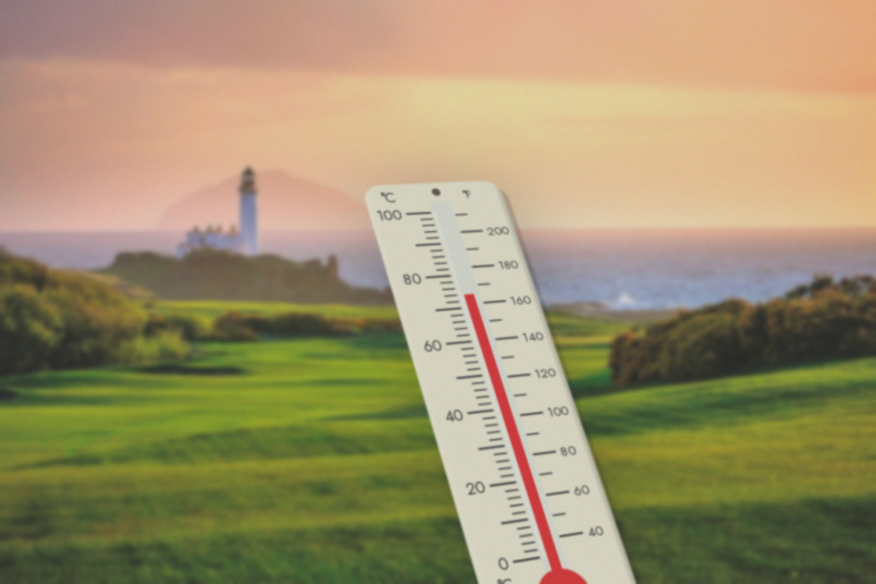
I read 74 °C
